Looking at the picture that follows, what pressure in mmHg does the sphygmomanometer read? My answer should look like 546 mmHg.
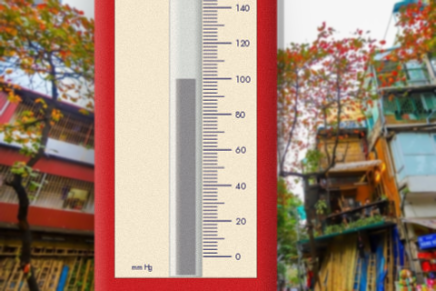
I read 100 mmHg
